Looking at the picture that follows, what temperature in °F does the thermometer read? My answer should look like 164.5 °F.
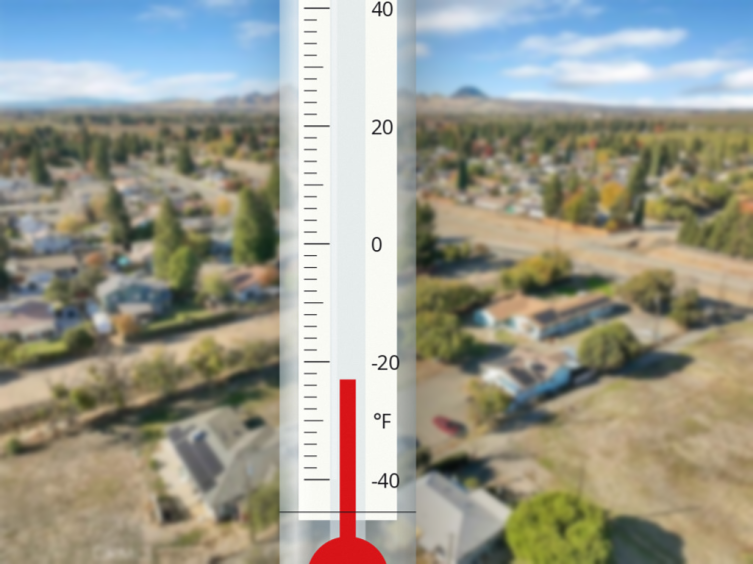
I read -23 °F
